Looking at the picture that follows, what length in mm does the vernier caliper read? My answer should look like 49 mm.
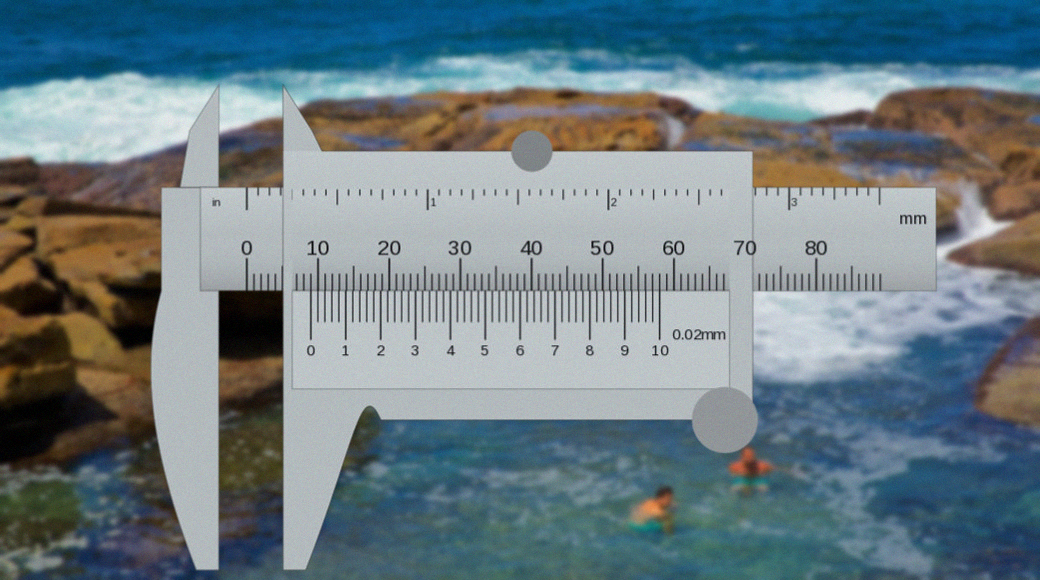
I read 9.0 mm
